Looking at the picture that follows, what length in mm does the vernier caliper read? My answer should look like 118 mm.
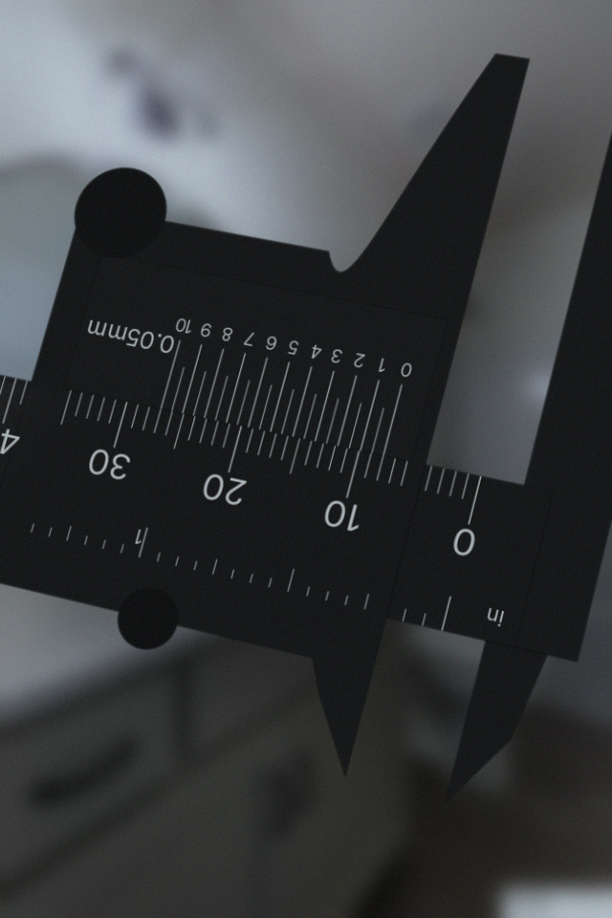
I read 8.0 mm
